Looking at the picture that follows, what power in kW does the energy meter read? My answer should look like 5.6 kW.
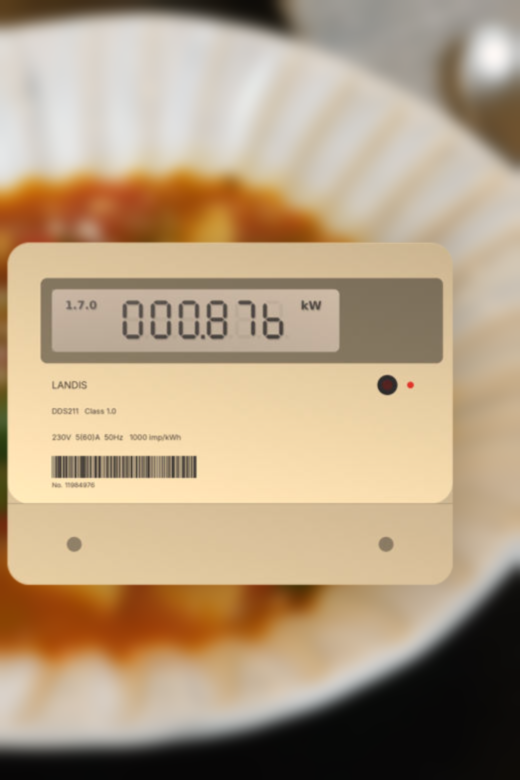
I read 0.876 kW
